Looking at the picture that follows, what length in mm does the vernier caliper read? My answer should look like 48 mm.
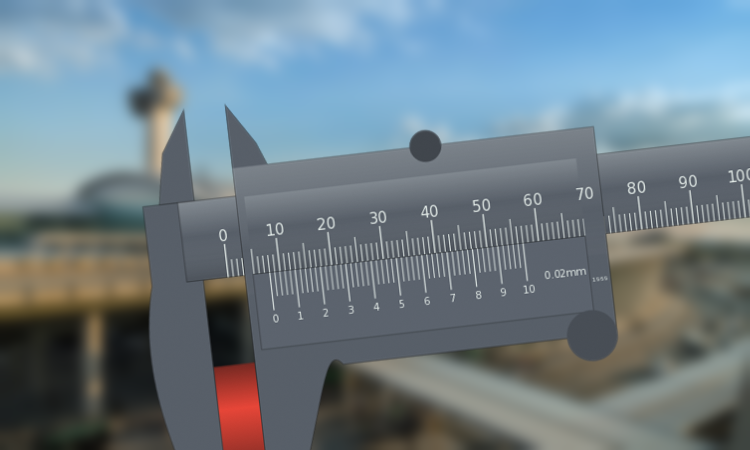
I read 8.0 mm
